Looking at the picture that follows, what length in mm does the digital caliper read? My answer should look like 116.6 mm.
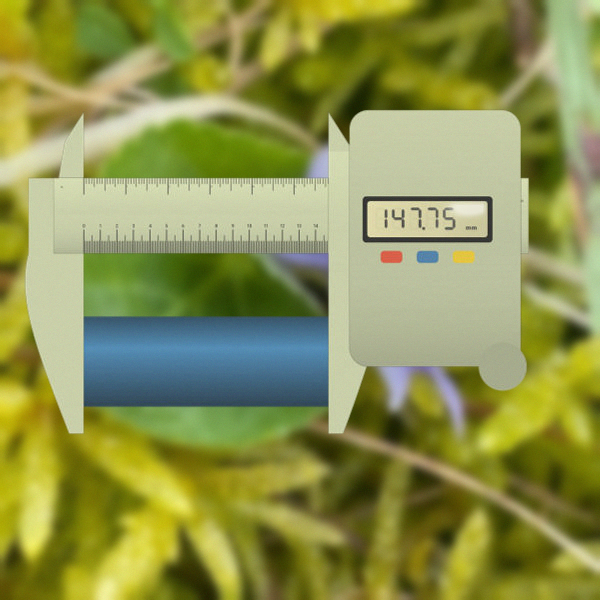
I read 147.75 mm
